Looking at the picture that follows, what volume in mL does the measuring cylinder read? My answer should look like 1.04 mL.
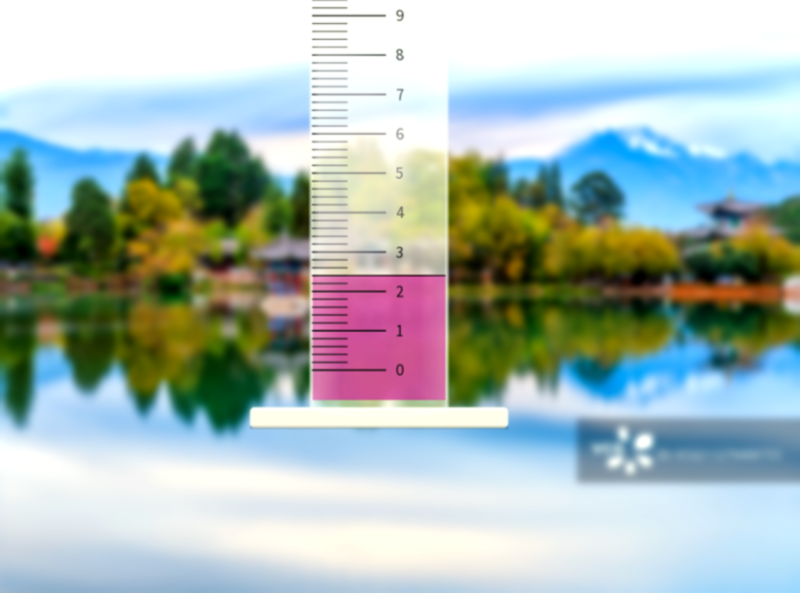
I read 2.4 mL
